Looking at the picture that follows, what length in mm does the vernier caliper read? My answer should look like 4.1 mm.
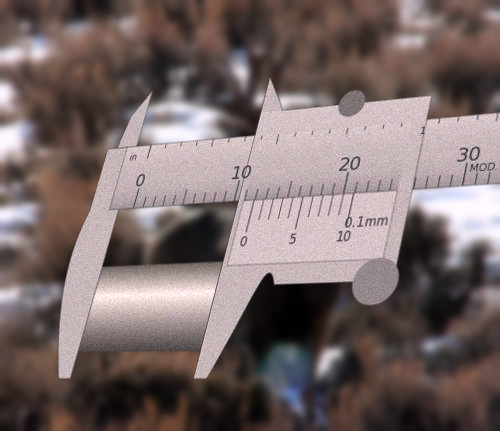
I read 11.9 mm
